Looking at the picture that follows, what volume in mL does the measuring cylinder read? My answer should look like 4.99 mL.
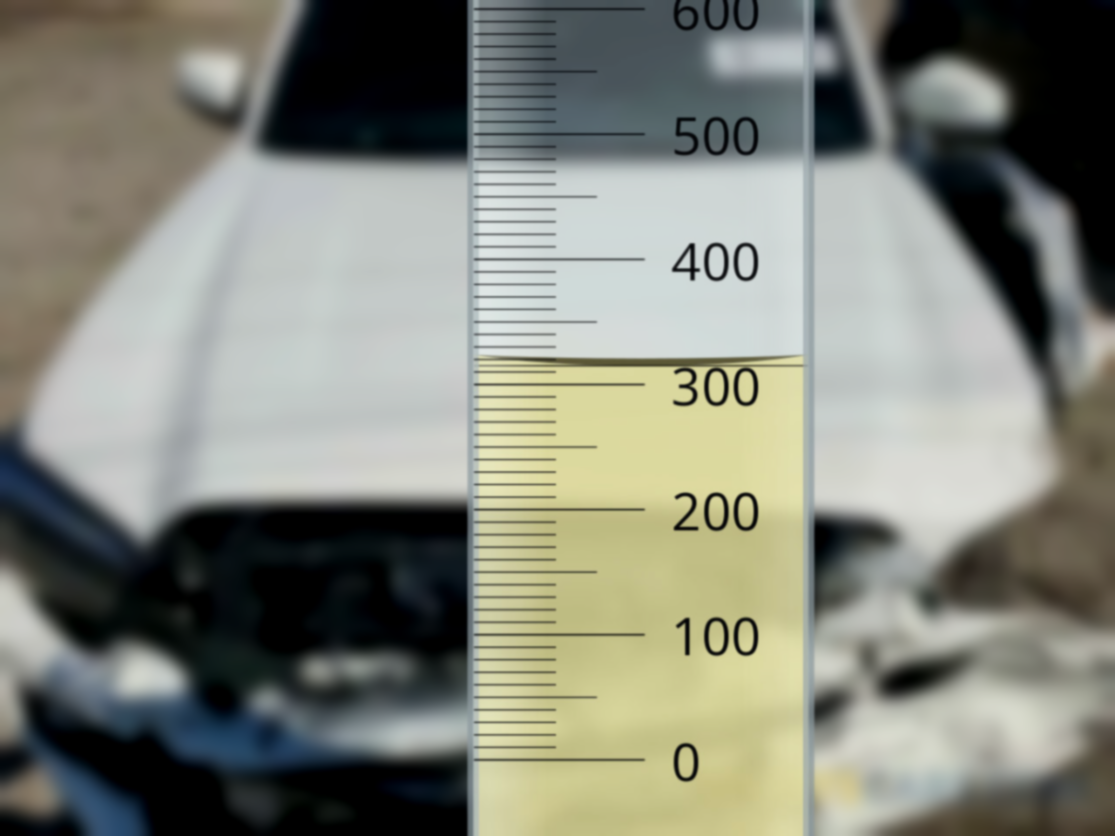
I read 315 mL
